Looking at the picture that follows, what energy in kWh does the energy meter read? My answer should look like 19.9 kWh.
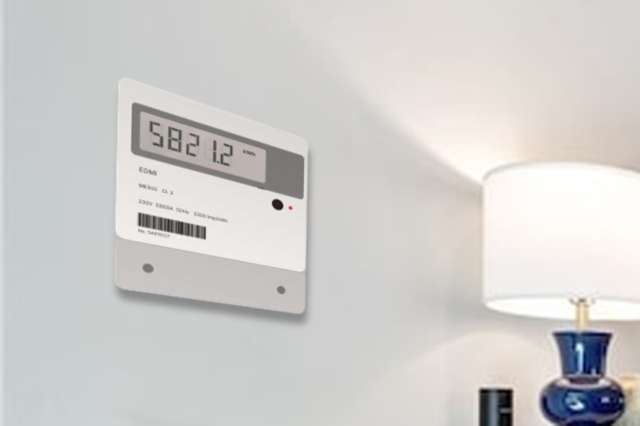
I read 5821.2 kWh
